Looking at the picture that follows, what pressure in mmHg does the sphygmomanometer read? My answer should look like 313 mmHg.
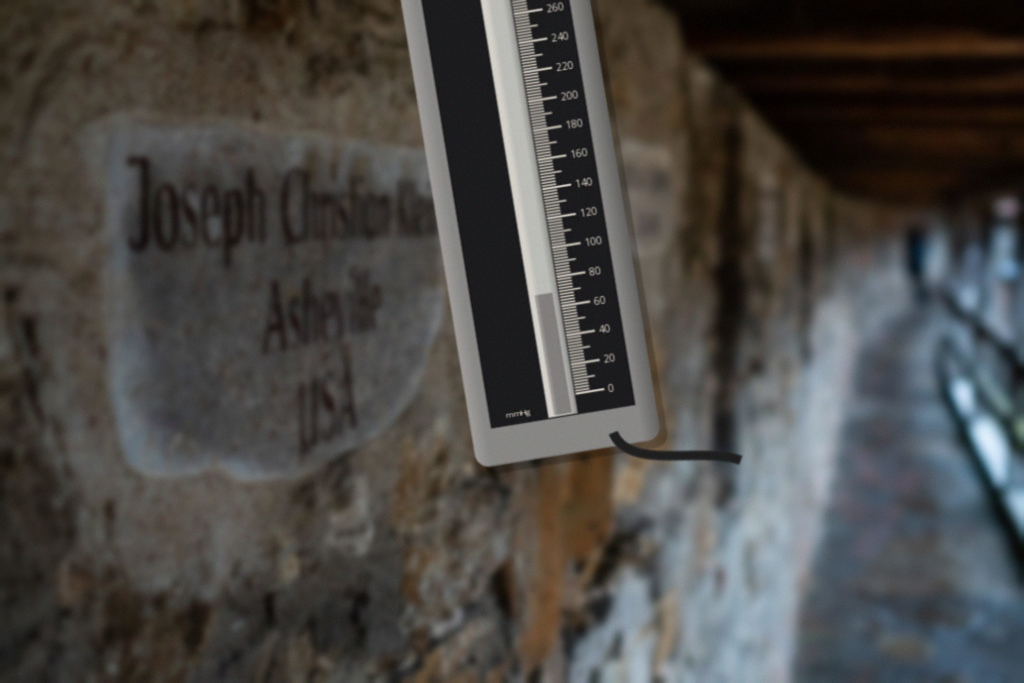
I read 70 mmHg
